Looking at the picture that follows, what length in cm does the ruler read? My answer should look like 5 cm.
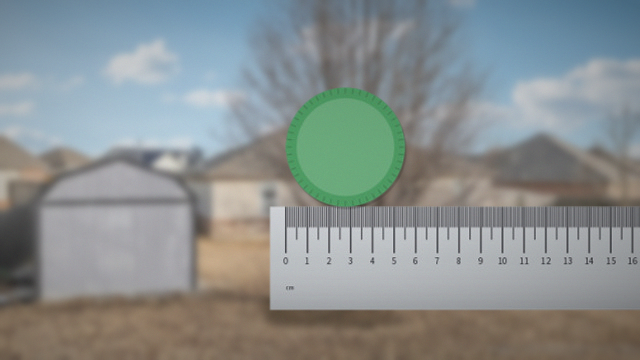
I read 5.5 cm
